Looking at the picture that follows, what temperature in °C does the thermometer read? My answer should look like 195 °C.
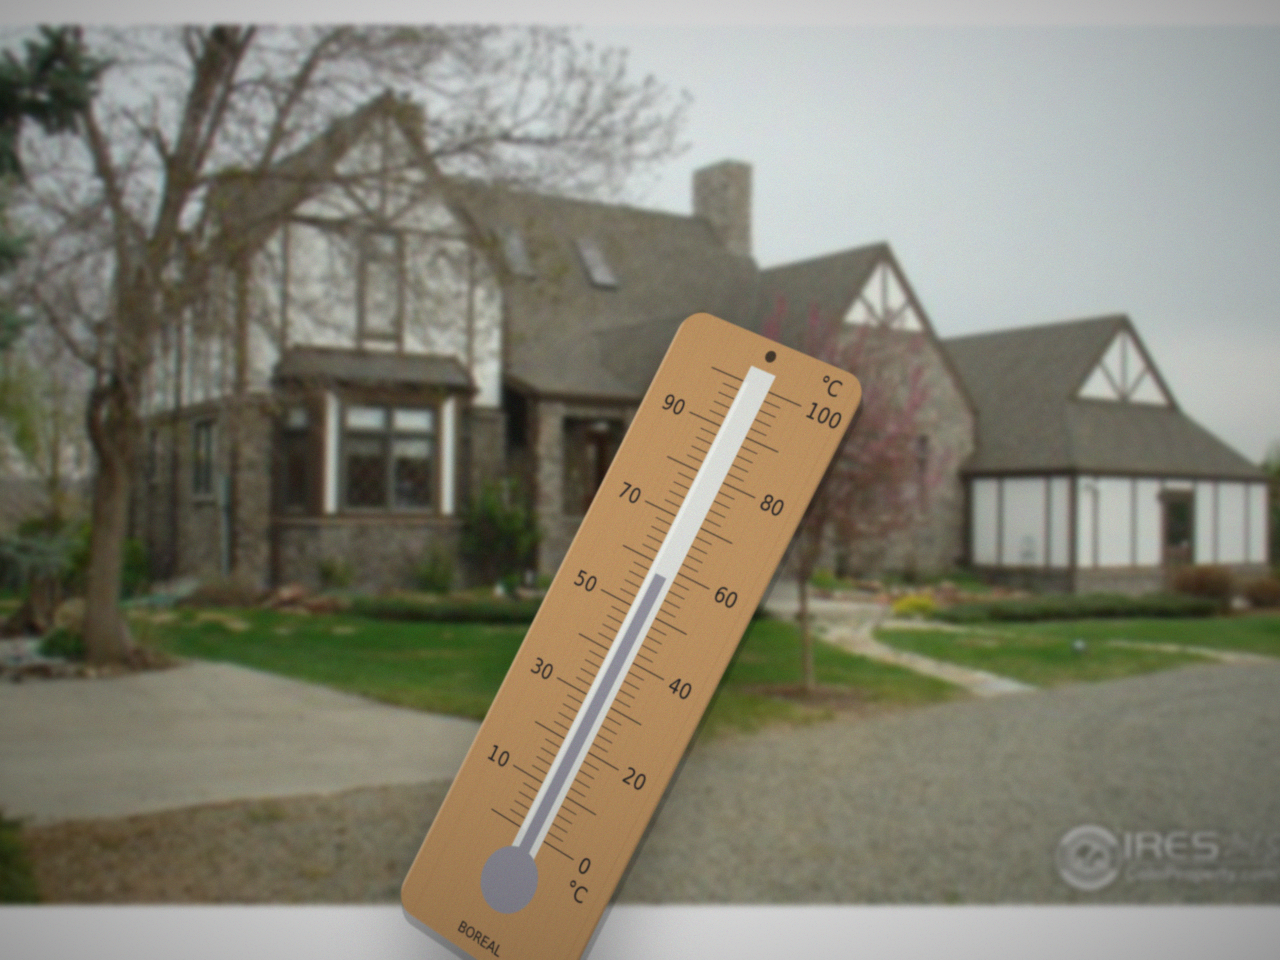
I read 58 °C
